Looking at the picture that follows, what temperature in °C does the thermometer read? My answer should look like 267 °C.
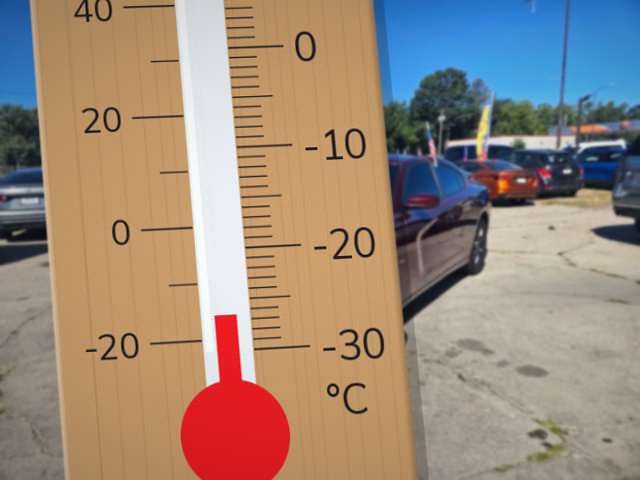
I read -26.5 °C
